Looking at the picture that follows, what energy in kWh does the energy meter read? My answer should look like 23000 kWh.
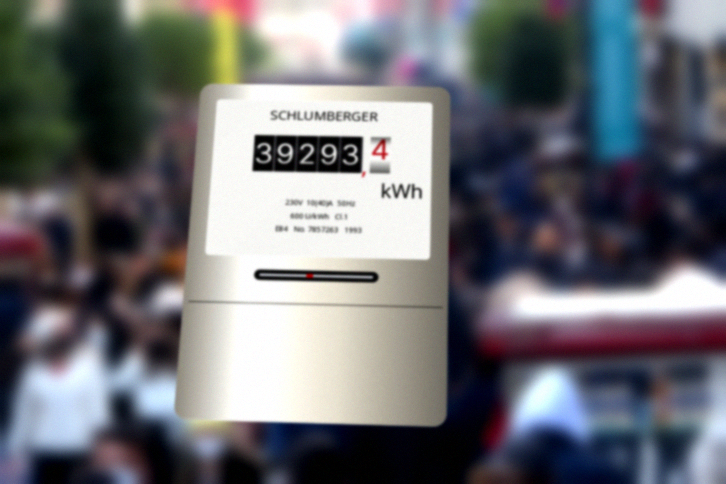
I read 39293.4 kWh
